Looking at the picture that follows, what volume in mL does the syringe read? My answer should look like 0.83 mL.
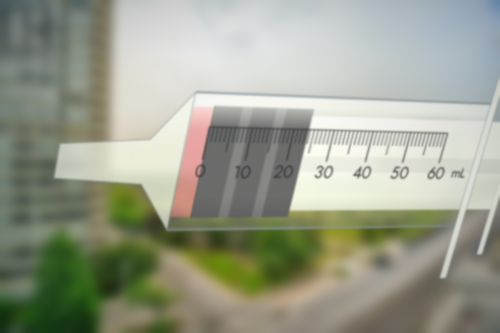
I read 0 mL
